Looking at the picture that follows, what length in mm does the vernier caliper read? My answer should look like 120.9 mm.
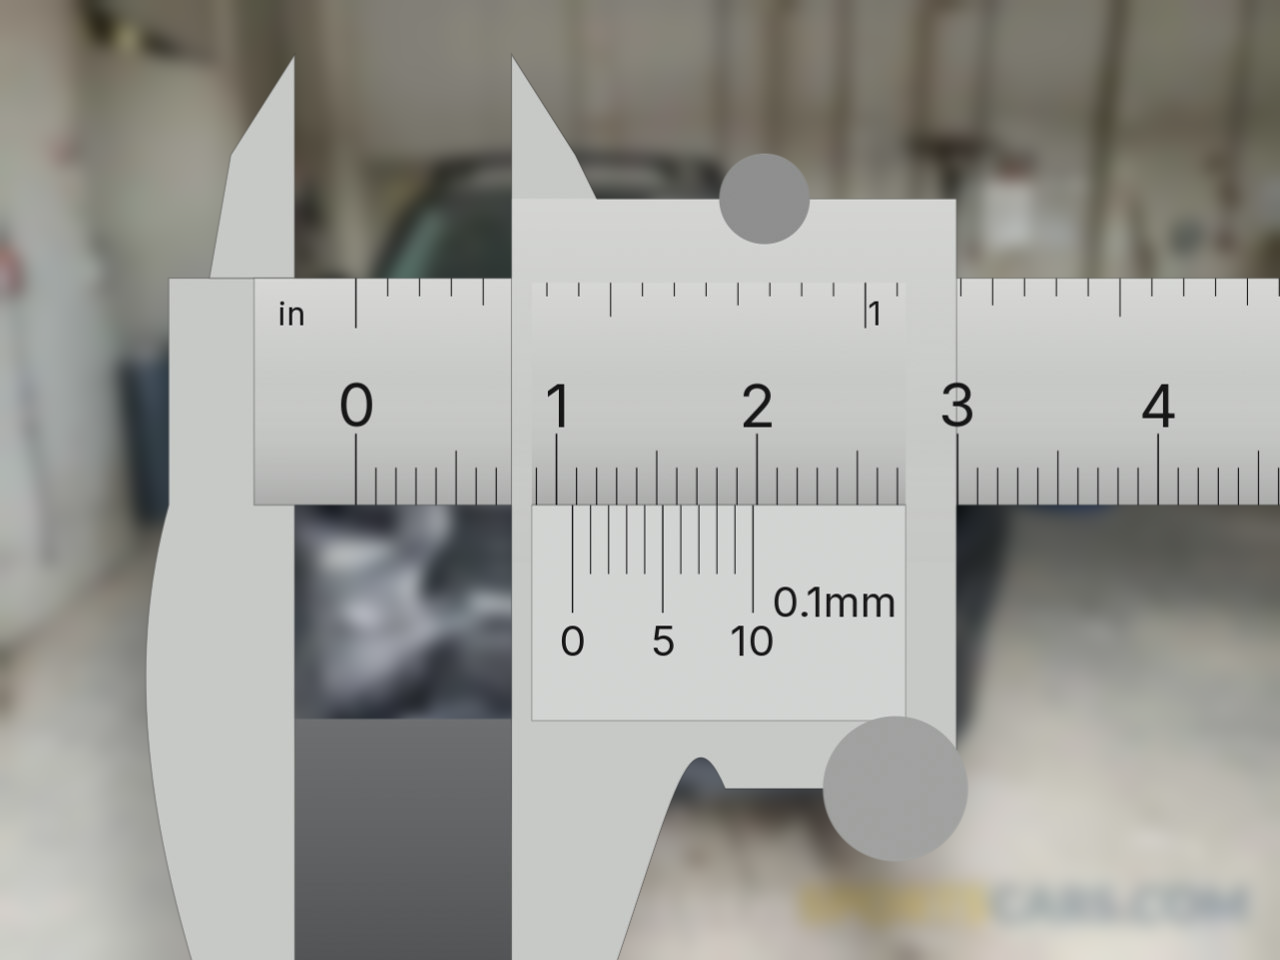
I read 10.8 mm
